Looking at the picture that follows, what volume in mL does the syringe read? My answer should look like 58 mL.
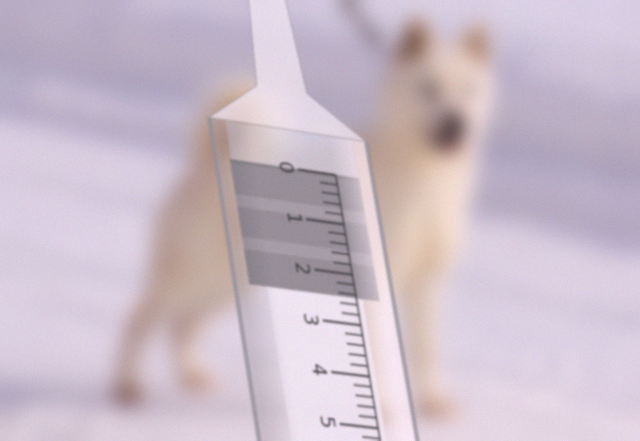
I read 0 mL
